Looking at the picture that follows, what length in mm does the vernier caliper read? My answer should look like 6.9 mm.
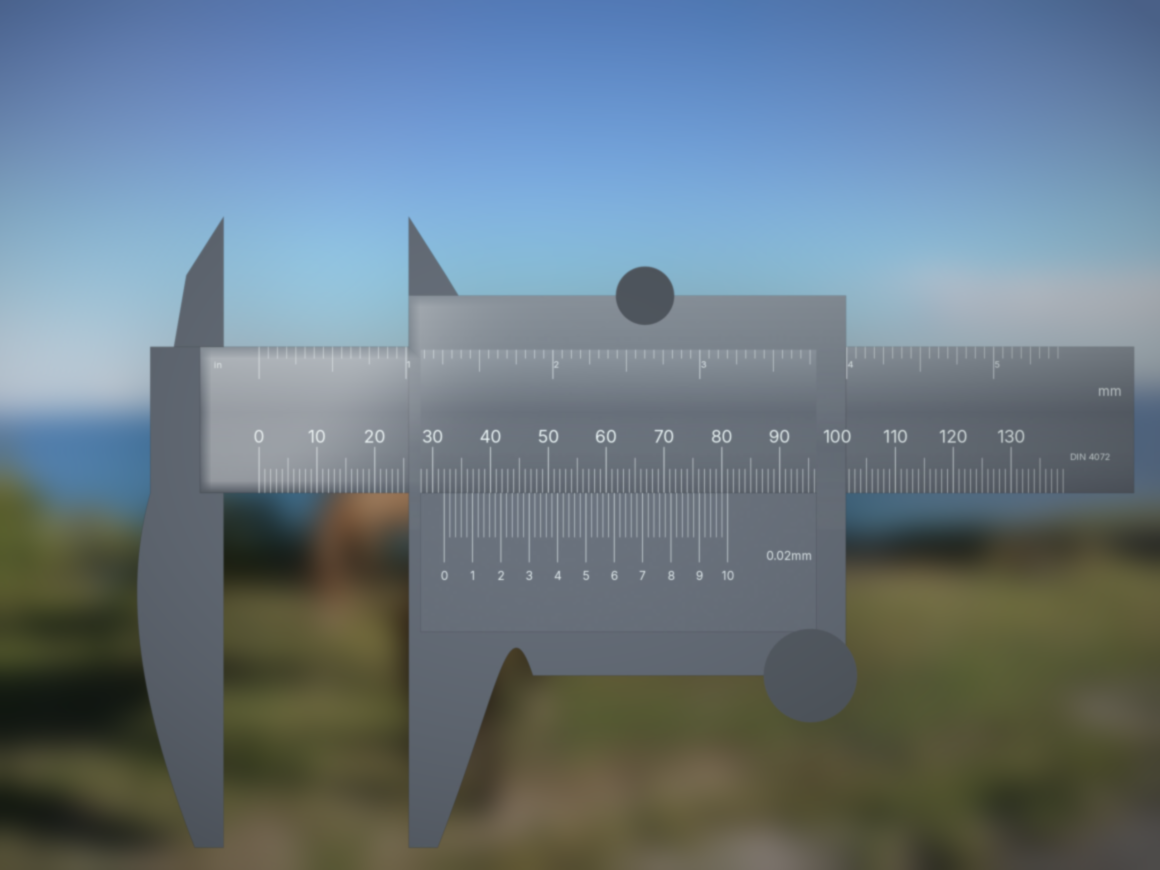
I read 32.0 mm
